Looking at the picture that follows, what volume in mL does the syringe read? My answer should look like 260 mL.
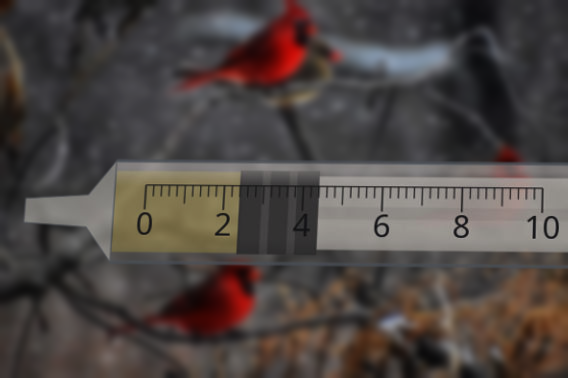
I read 2.4 mL
